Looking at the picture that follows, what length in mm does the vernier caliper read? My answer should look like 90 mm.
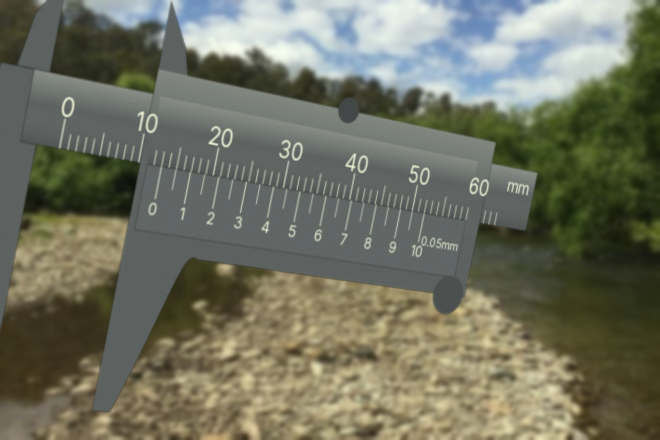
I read 13.0 mm
